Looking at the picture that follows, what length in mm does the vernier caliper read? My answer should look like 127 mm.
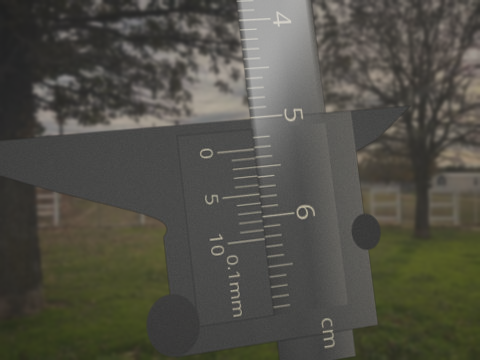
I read 53.2 mm
